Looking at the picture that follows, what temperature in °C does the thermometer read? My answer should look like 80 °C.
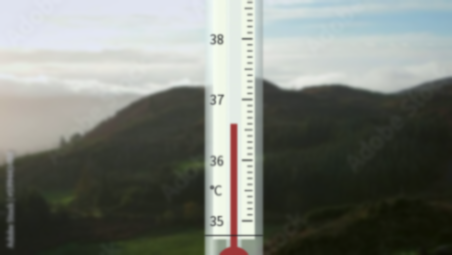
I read 36.6 °C
